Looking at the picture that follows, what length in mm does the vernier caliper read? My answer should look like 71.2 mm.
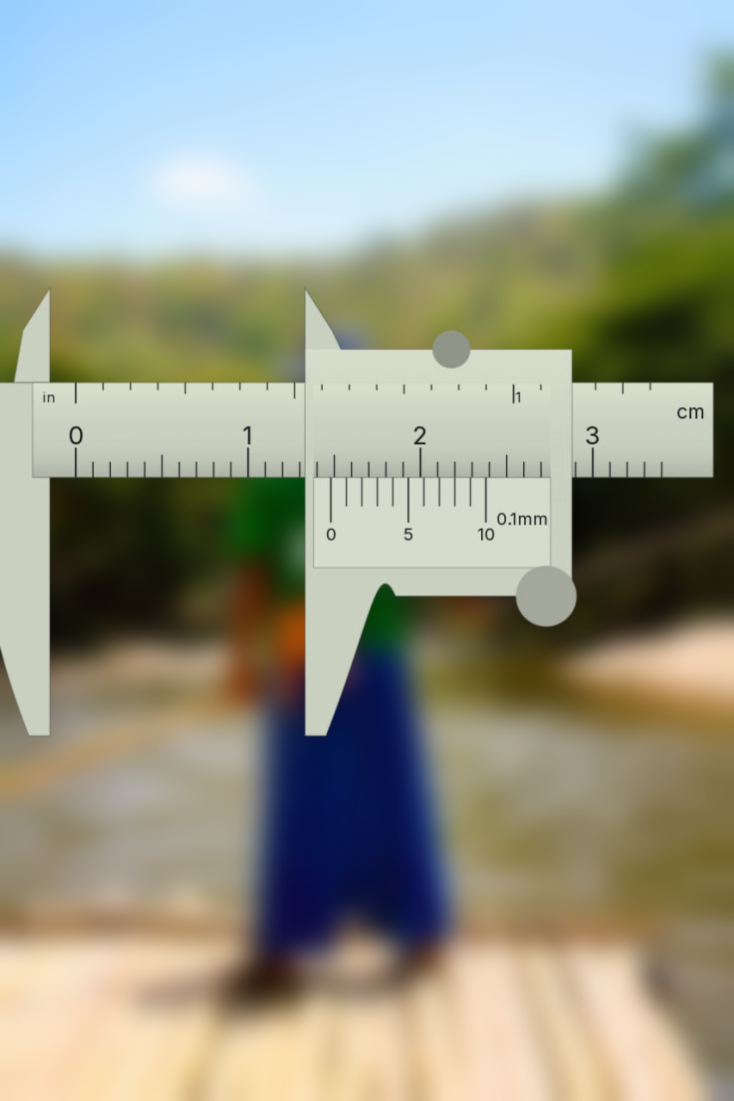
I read 14.8 mm
